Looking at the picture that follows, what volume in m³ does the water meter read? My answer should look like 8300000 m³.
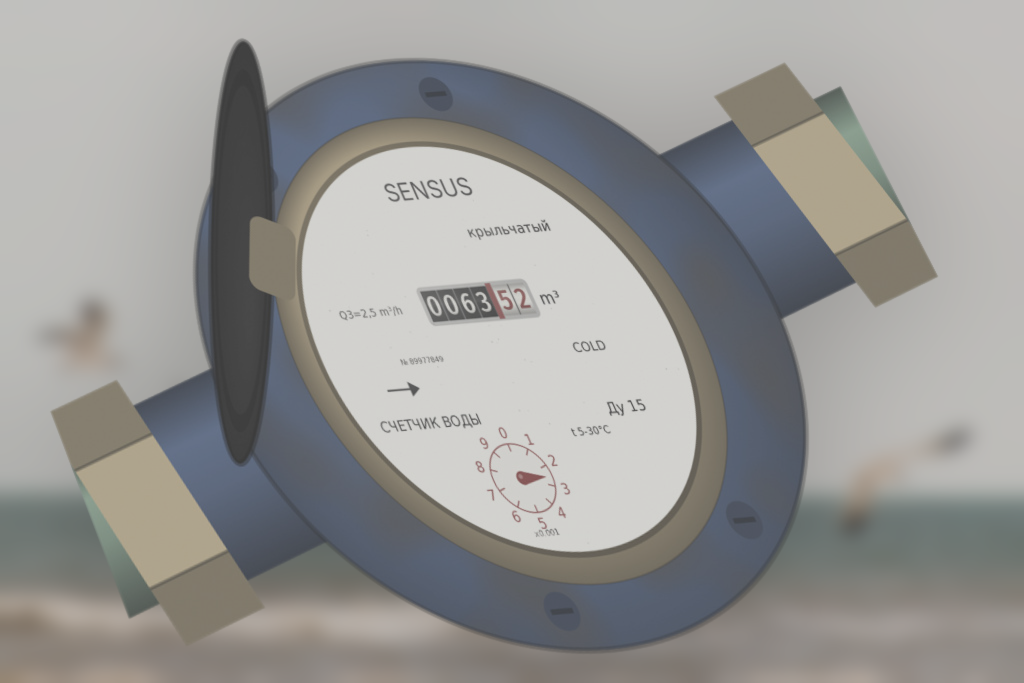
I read 63.522 m³
